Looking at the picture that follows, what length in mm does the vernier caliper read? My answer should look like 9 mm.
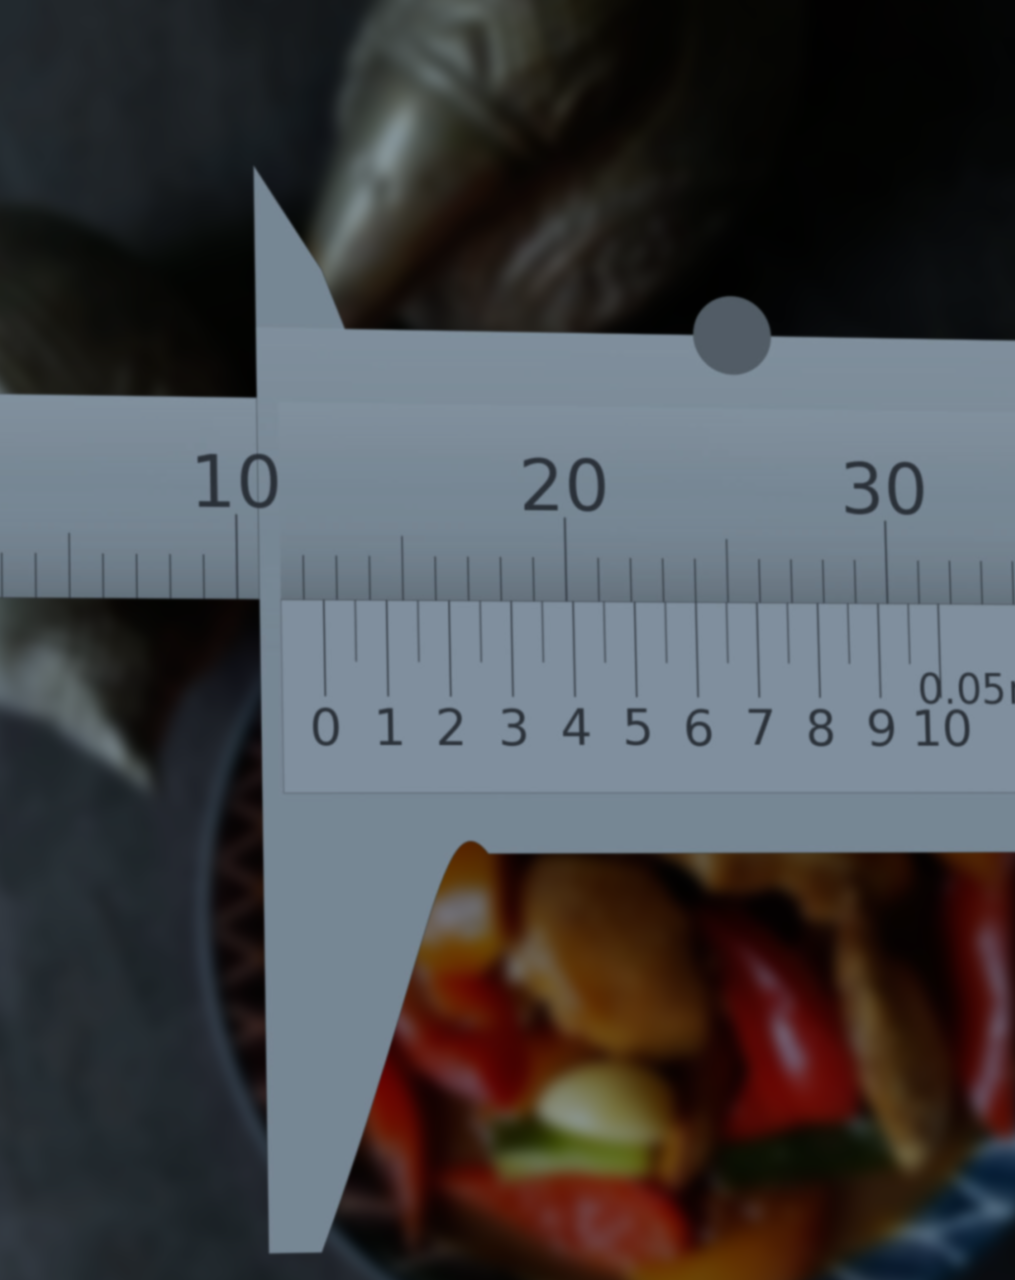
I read 12.60 mm
